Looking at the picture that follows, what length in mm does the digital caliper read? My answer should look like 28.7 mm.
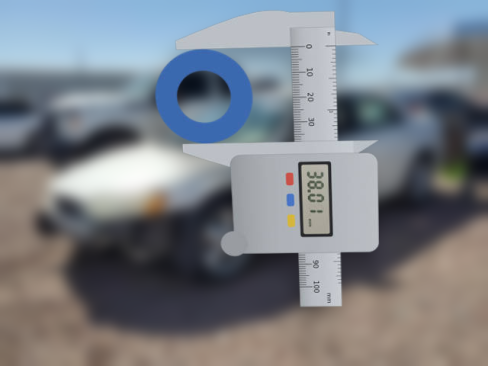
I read 38.01 mm
